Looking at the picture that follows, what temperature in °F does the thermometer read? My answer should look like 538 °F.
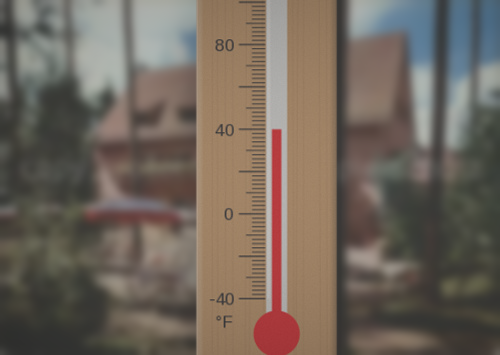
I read 40 °F
